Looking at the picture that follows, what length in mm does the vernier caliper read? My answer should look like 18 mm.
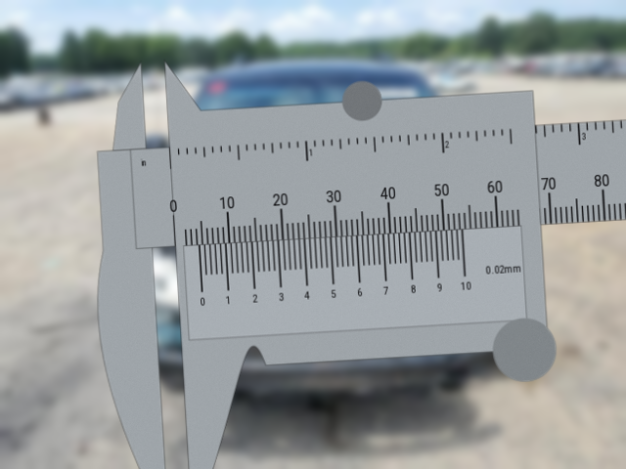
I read 4.4 mm
